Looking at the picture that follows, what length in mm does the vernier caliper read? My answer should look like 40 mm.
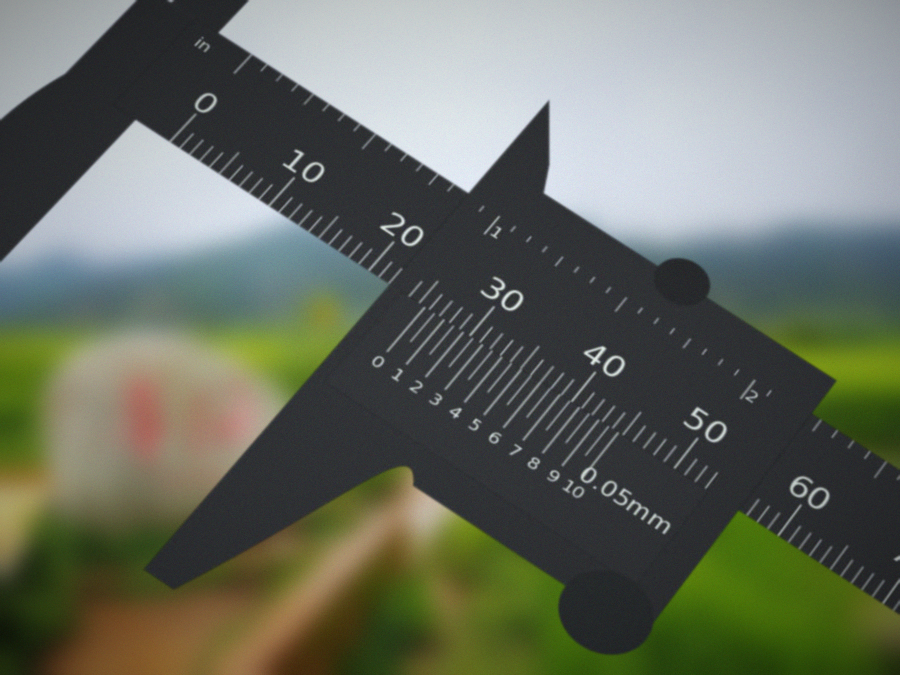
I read 25.6 mm
